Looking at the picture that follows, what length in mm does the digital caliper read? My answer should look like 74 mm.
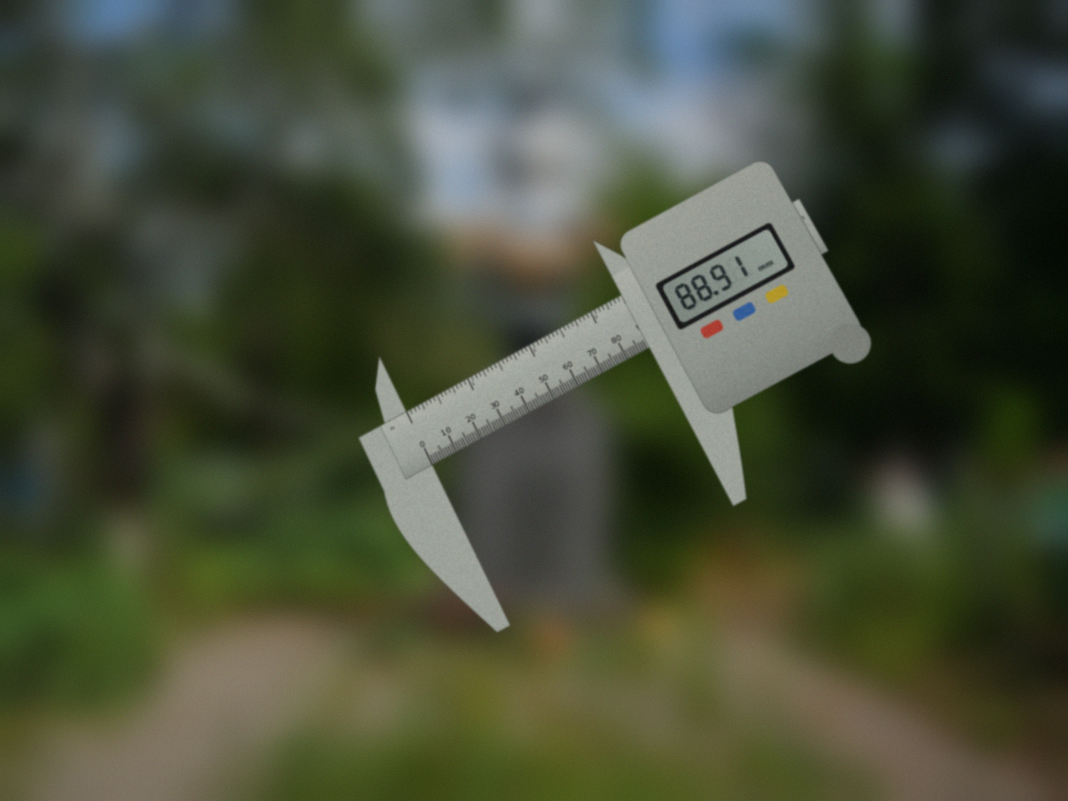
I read 88.91 mm
